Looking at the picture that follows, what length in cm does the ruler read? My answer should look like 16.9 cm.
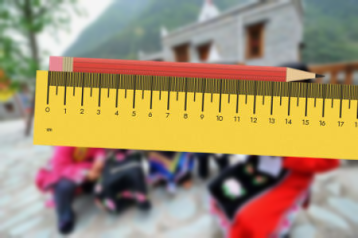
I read 16 cm
